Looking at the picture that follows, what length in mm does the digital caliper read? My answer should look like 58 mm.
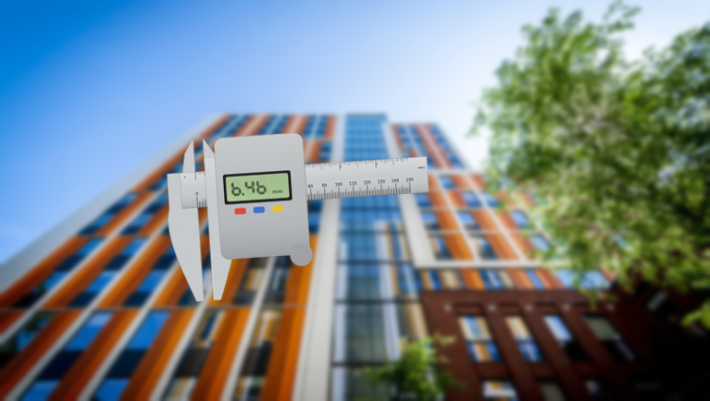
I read 6.46 mm
